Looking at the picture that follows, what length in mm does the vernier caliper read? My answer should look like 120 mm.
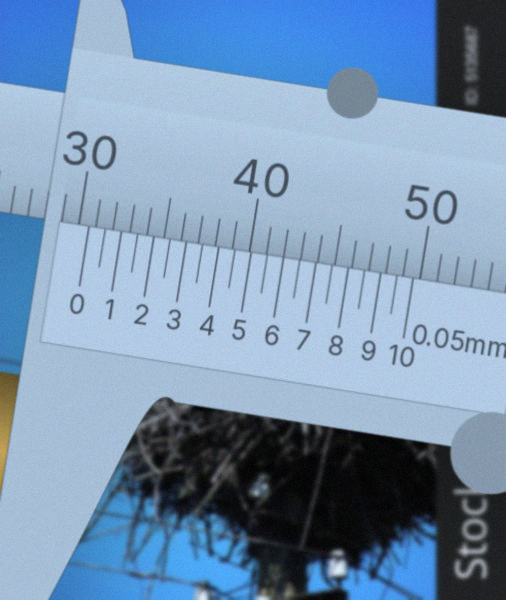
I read 30.6 mm
